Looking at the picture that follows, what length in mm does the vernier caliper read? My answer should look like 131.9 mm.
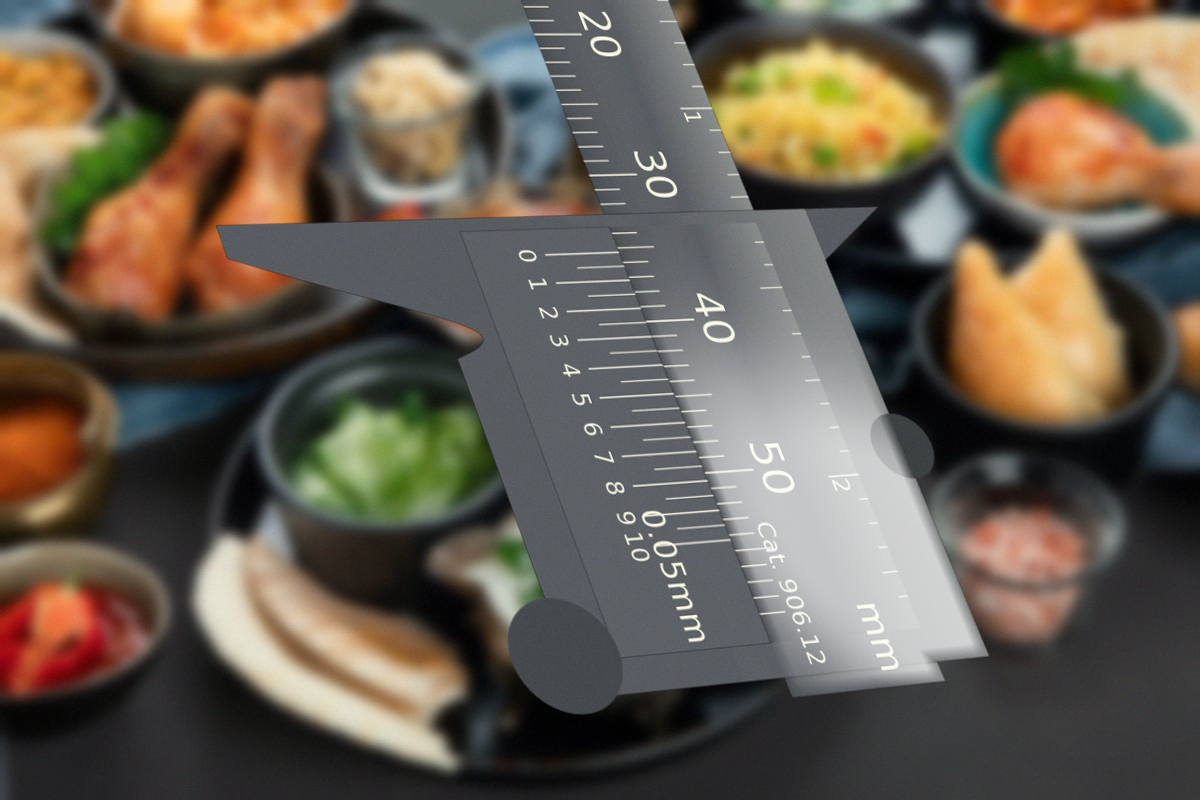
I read 35.3 mm
